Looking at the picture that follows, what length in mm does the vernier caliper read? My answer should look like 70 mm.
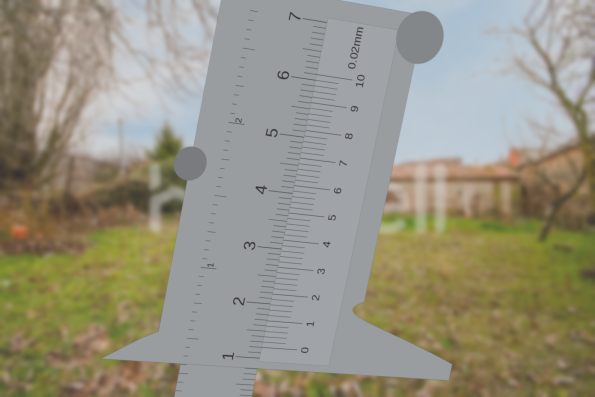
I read 12.0 mm
